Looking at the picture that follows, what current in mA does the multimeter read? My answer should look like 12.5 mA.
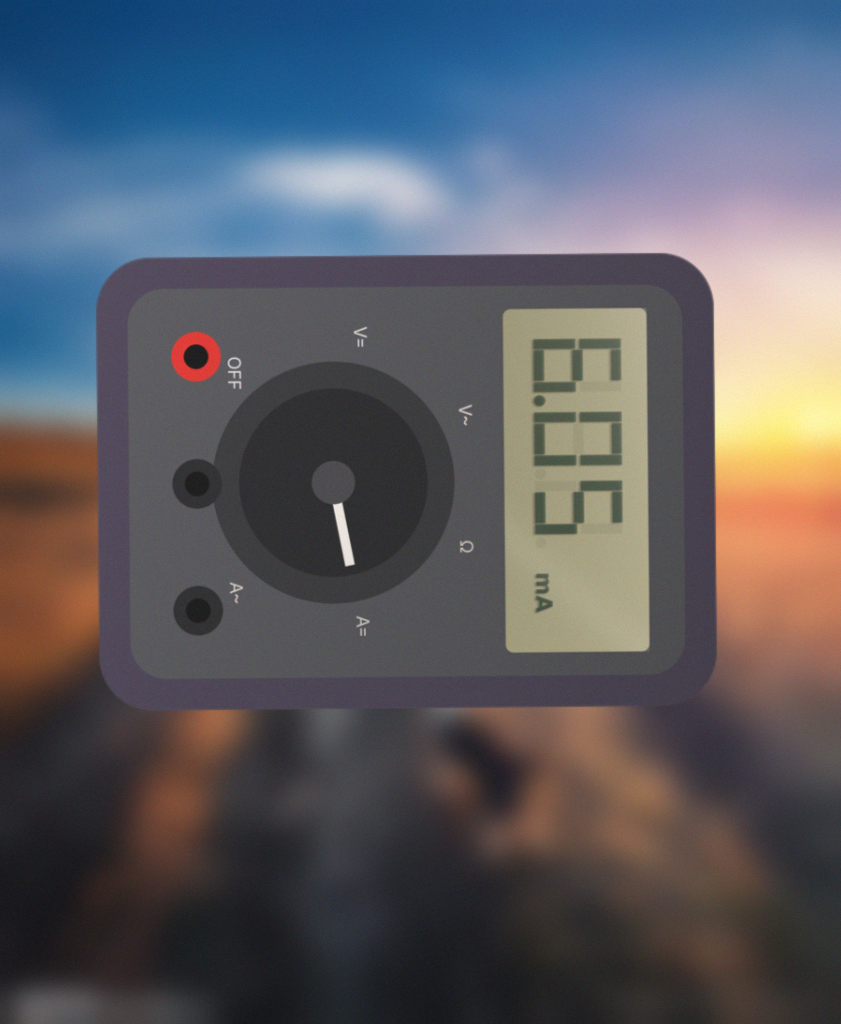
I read 6.05 mA
